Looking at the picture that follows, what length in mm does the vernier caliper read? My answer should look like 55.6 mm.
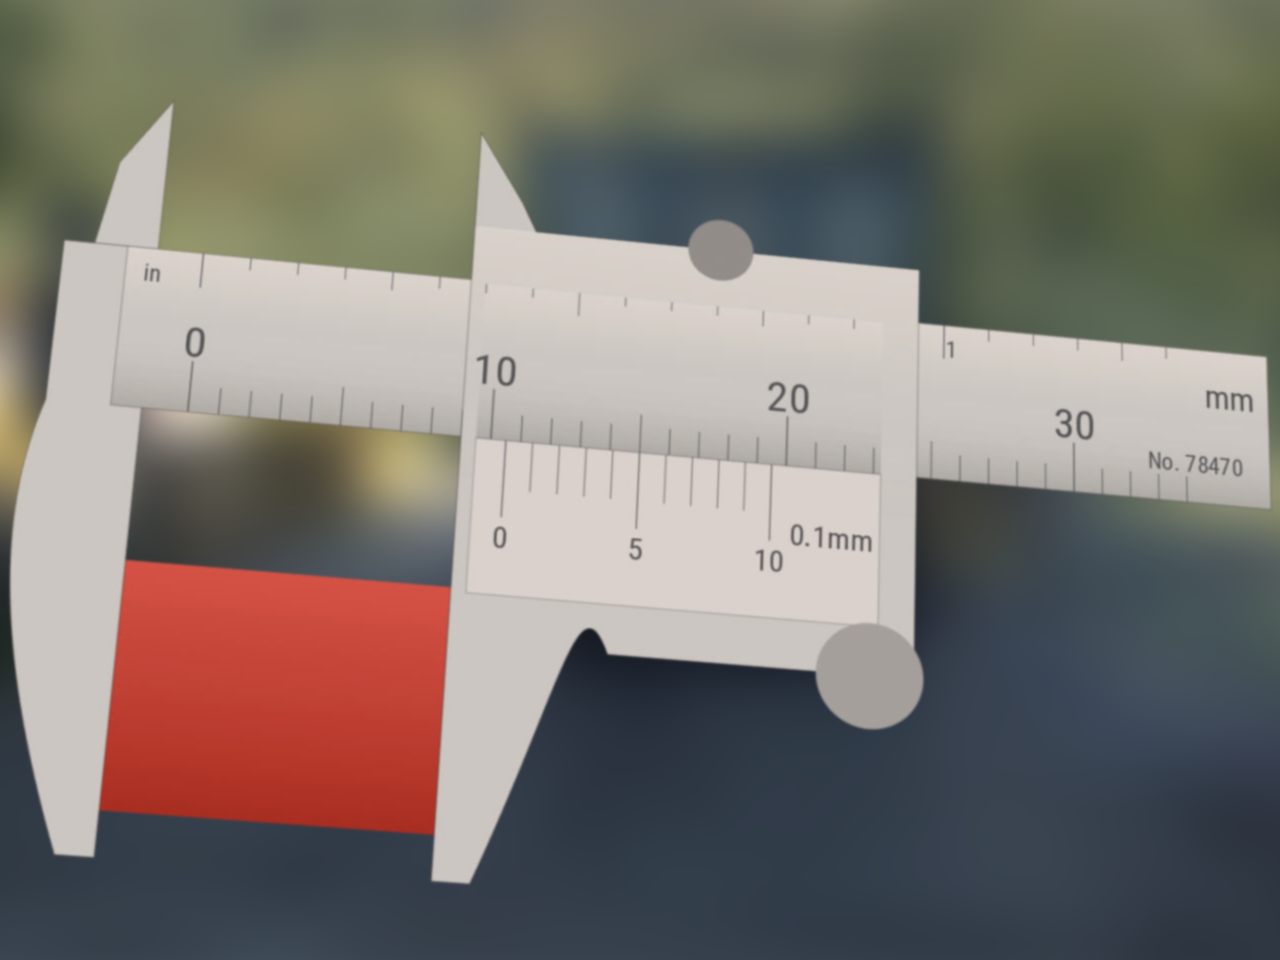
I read 10.5 mm
